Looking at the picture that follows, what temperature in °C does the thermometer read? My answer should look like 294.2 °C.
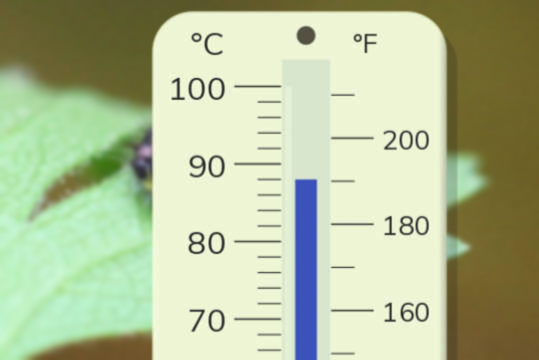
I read 88 °C
